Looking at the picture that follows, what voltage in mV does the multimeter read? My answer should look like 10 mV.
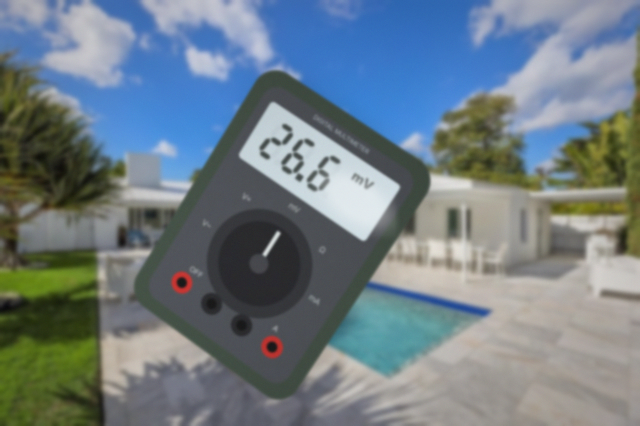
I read 26.6 mV
